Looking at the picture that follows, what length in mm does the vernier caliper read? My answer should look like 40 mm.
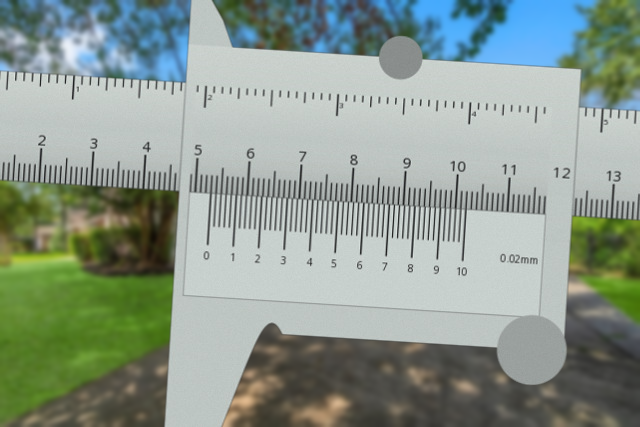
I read 53.0 mm
